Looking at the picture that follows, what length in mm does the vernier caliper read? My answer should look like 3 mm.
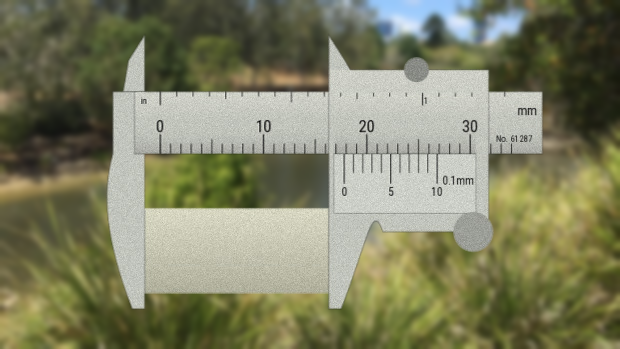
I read 17.8 mm
